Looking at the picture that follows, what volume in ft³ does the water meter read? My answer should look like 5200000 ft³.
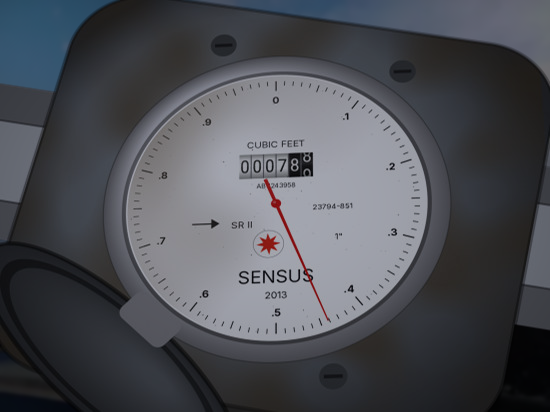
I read 788.44 ft³
